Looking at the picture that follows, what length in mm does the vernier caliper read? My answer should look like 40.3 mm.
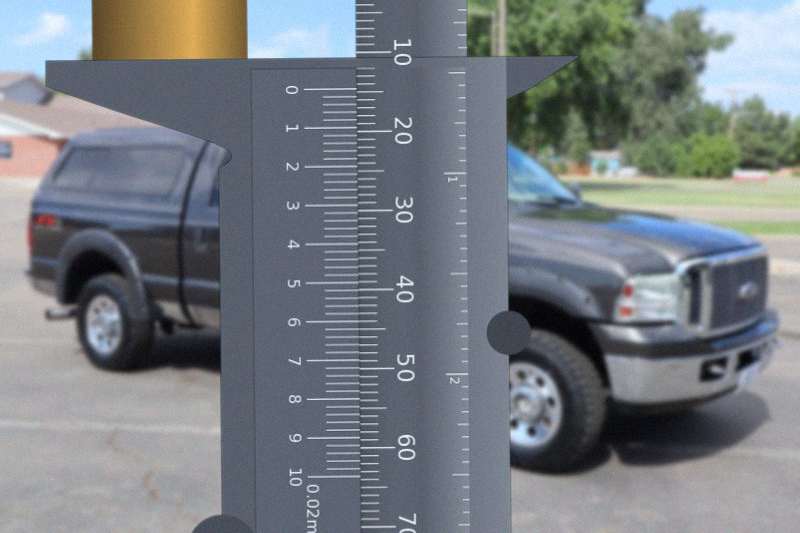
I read 14.6 mm
